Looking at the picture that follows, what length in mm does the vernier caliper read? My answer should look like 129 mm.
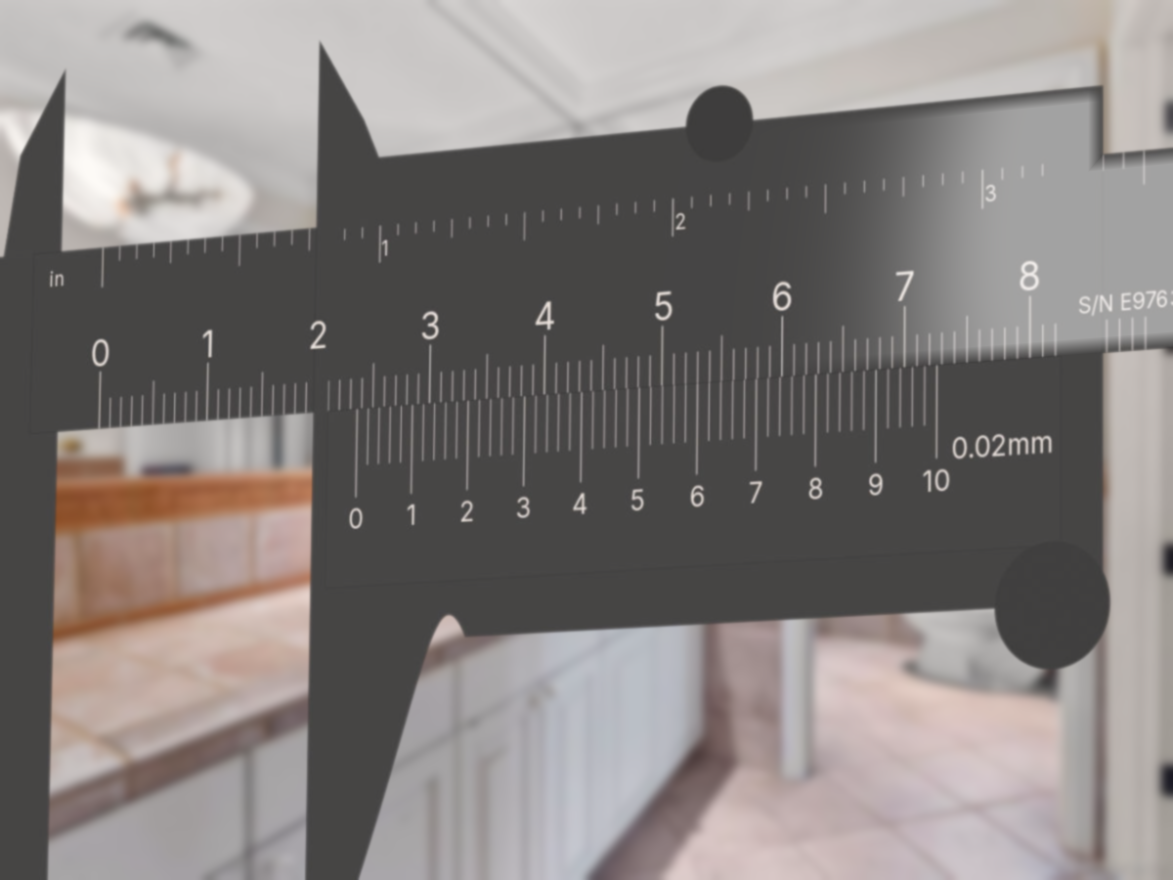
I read 23.6 mm
